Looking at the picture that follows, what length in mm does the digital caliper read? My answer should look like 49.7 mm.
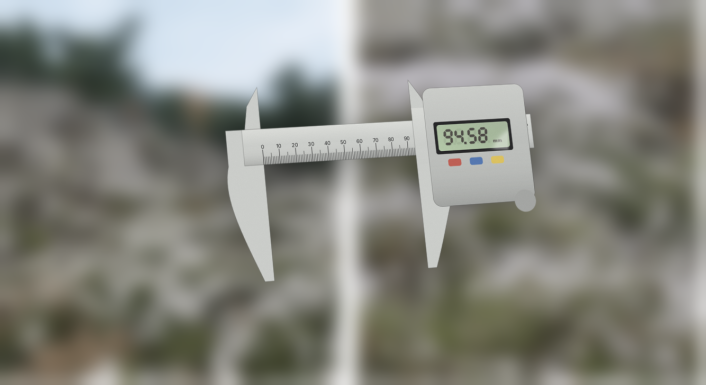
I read 94.58 mm
